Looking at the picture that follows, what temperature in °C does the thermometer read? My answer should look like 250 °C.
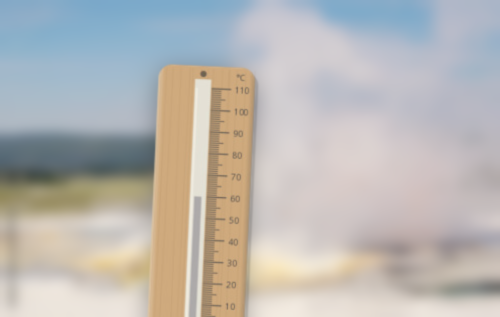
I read 60 °C
